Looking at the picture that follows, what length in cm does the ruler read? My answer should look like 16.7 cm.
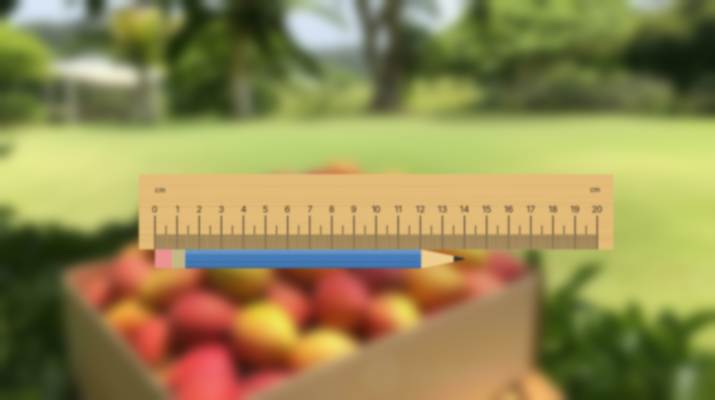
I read 14 cm
